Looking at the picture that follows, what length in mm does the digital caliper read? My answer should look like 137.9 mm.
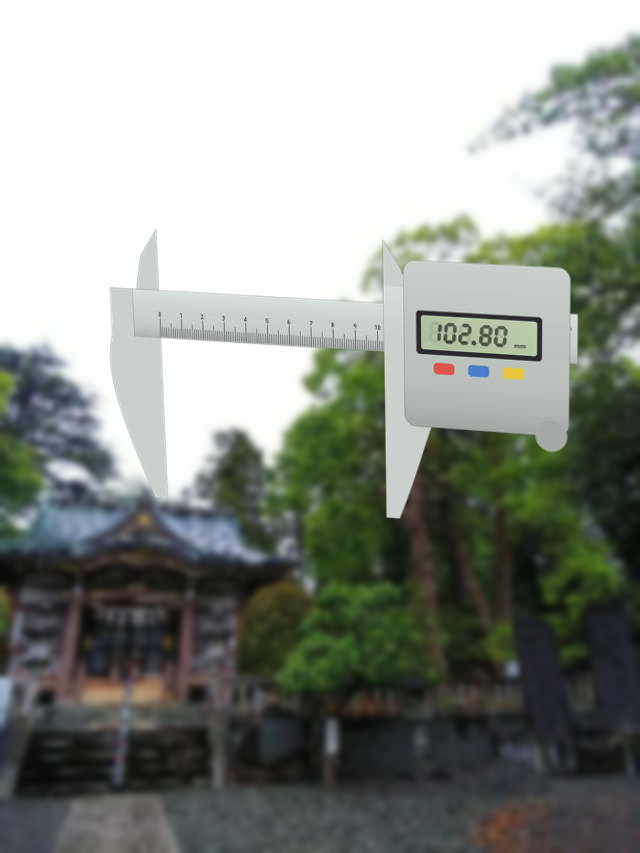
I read 102.80 mm
